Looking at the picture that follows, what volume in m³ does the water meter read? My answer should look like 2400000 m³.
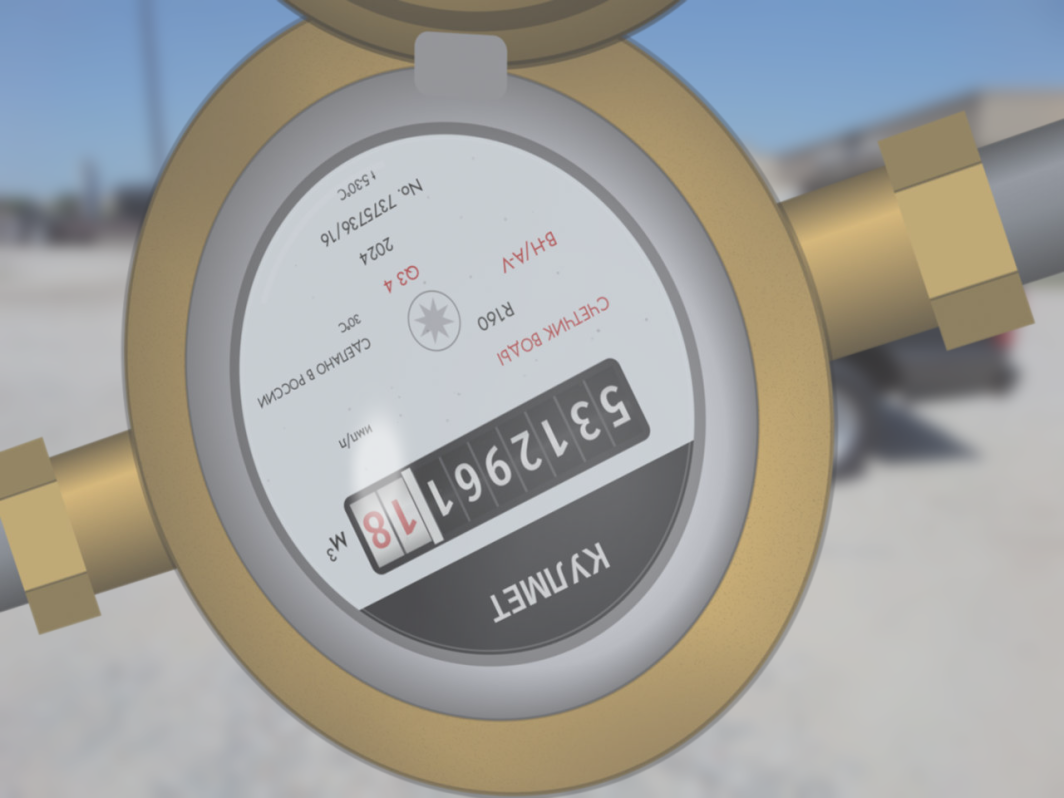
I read 5312961.18 m³
